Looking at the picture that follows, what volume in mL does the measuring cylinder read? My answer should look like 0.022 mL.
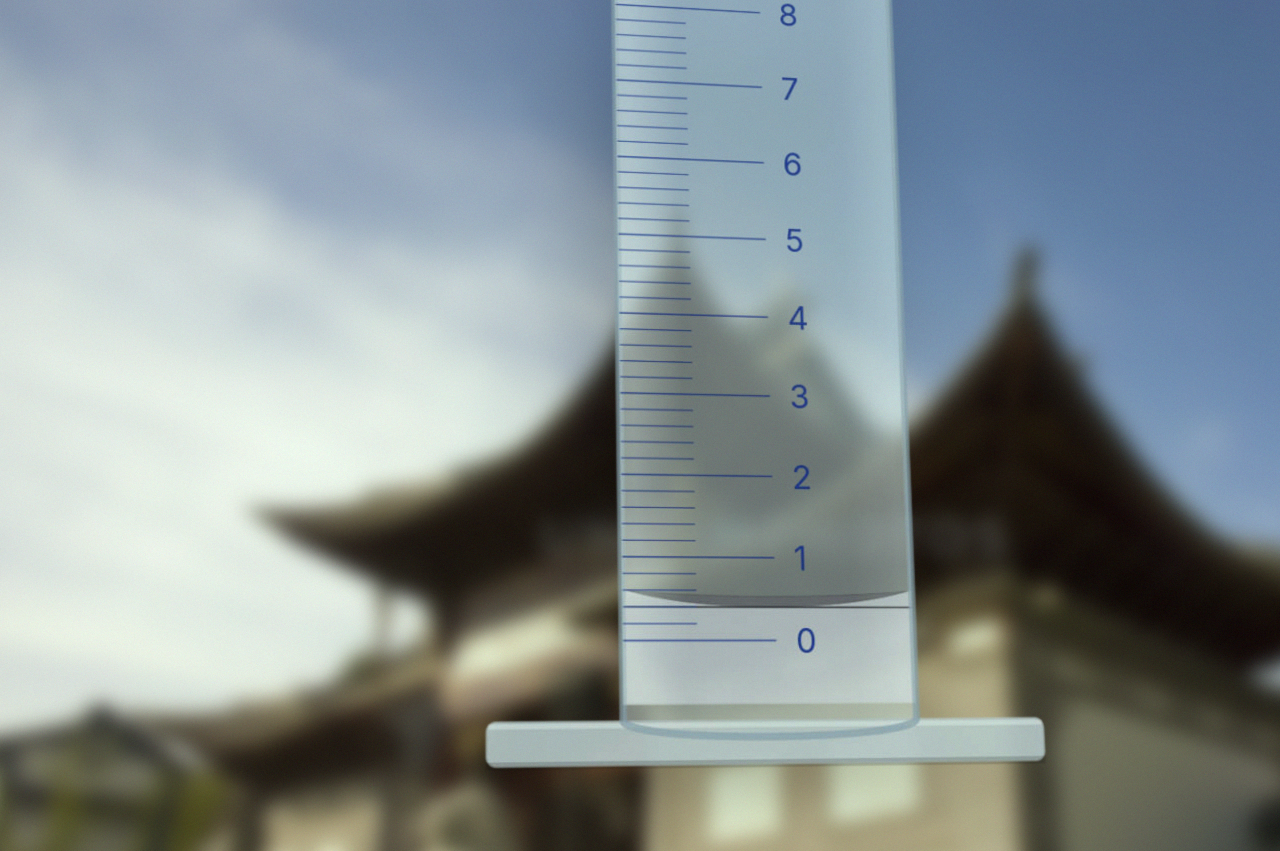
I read 0.4 mL
